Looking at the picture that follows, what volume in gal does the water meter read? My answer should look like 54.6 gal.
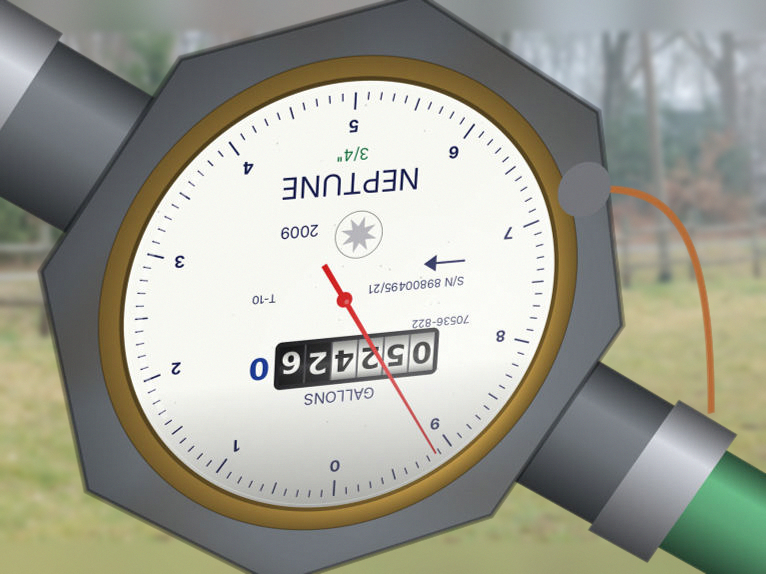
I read 524259.1 gal
